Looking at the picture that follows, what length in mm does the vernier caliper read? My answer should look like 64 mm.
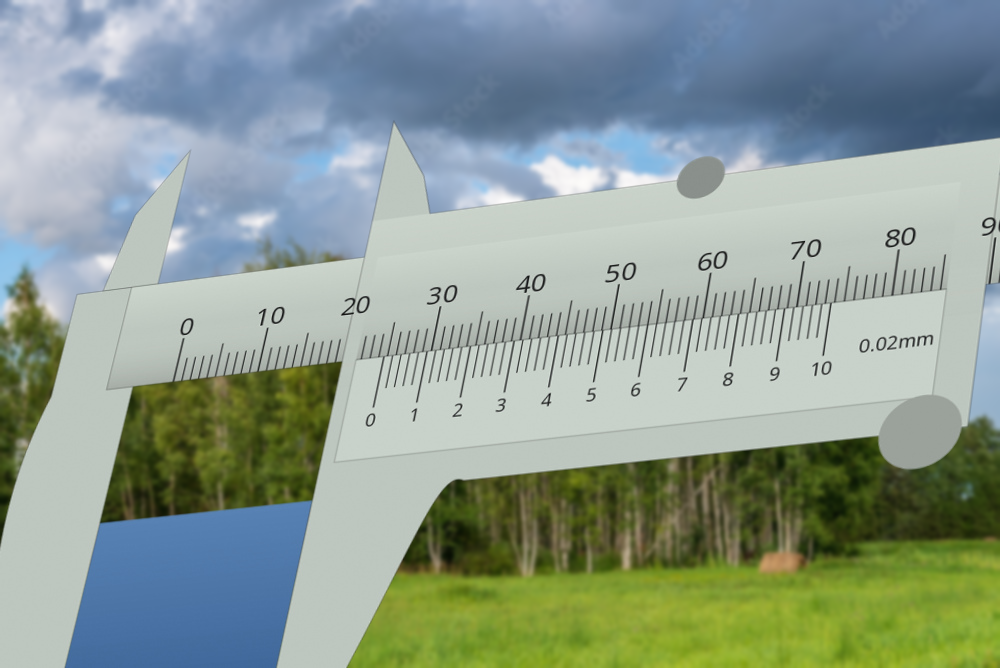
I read 24.6 mm
